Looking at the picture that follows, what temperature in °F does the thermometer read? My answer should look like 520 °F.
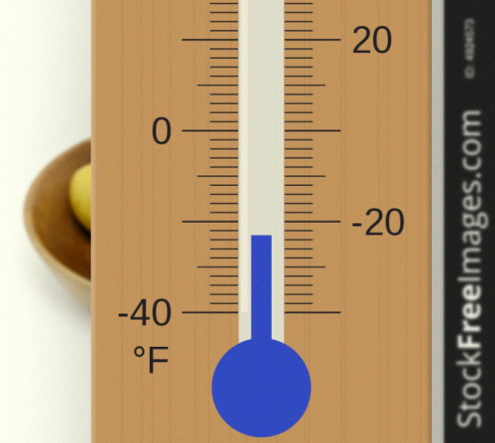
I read -23 °F
